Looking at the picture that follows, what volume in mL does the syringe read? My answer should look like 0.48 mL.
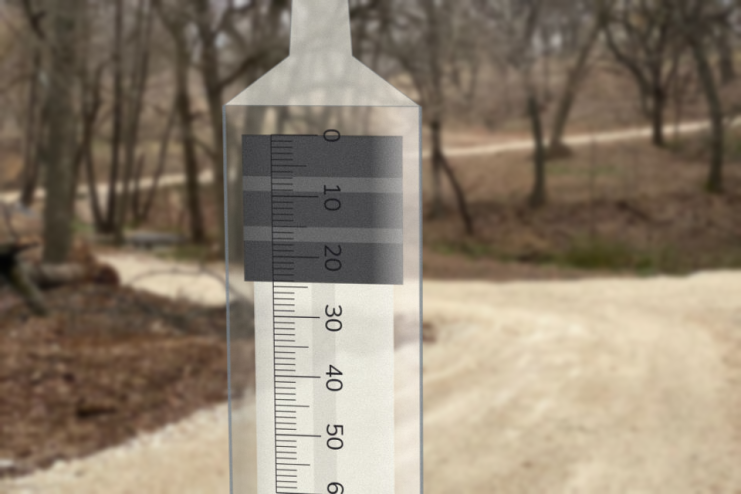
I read 0 mL
